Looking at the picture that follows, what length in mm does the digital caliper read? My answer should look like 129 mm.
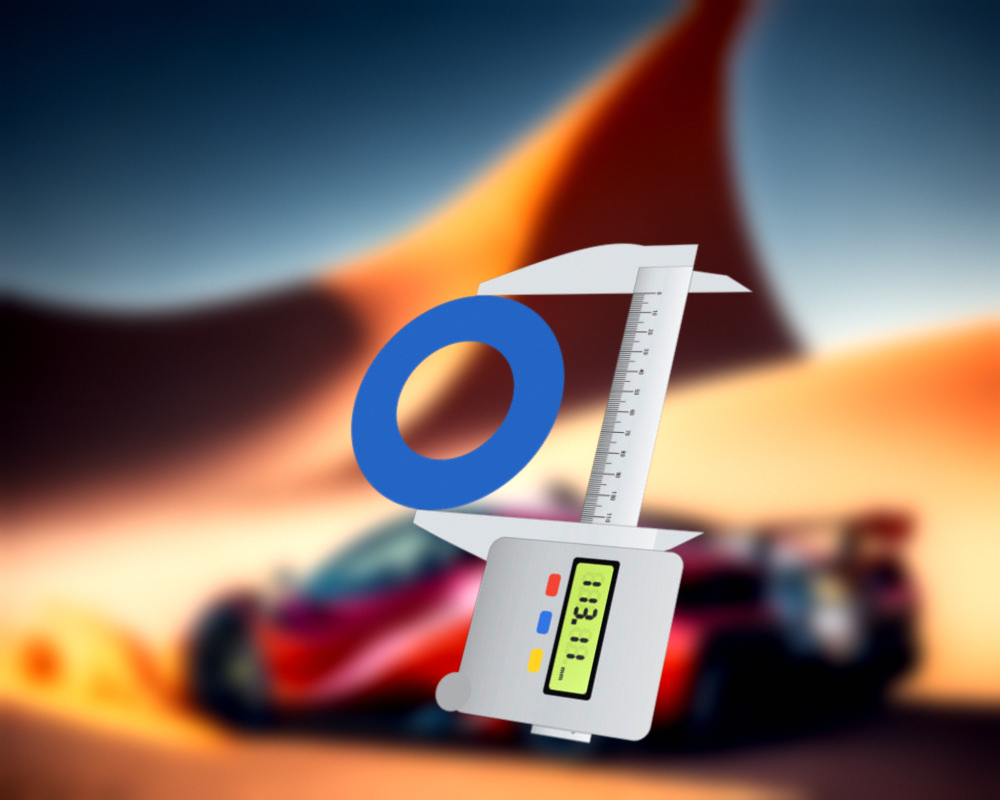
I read 113.11 mm
